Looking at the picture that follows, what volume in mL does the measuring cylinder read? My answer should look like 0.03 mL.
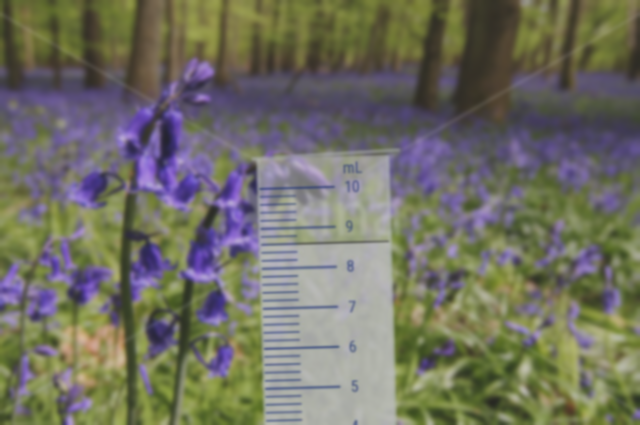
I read 8.6 mL
